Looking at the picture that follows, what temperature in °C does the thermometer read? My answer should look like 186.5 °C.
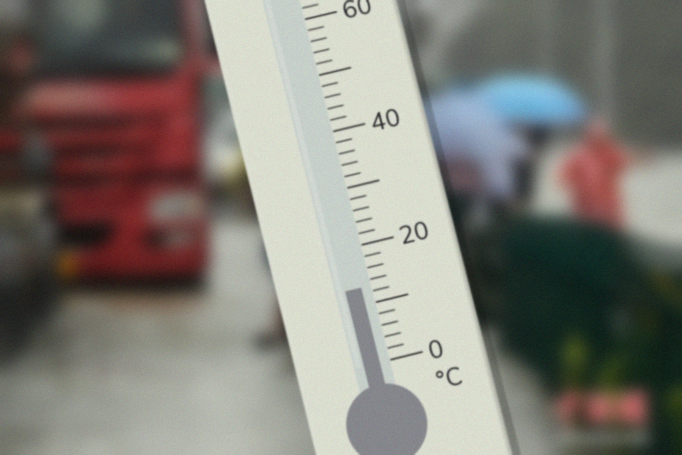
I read 13 °C
